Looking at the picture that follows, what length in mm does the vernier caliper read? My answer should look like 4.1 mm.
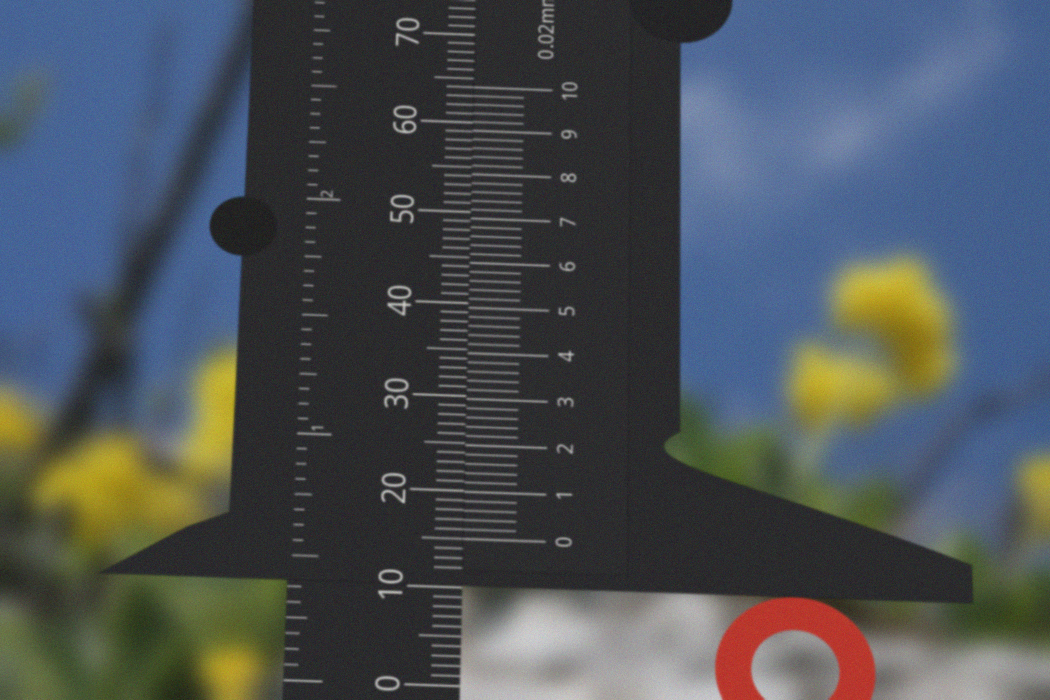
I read 15.0 mm
